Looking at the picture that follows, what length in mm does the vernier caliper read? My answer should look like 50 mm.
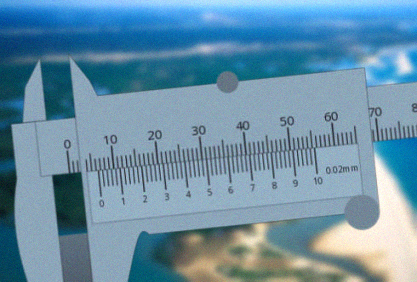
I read 6.5 mm
